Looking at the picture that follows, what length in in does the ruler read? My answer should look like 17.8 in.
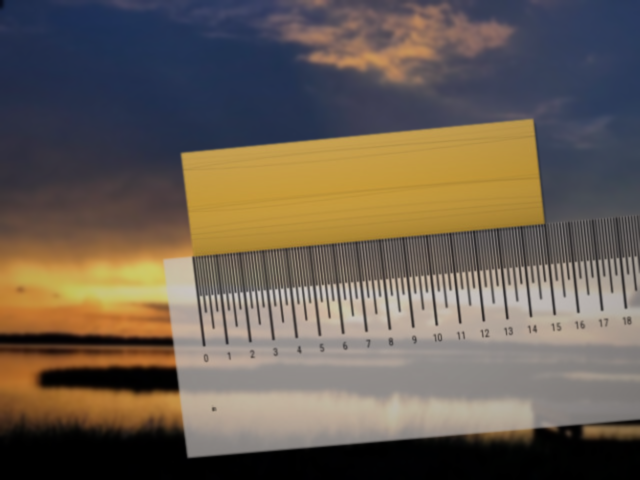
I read 15 in
